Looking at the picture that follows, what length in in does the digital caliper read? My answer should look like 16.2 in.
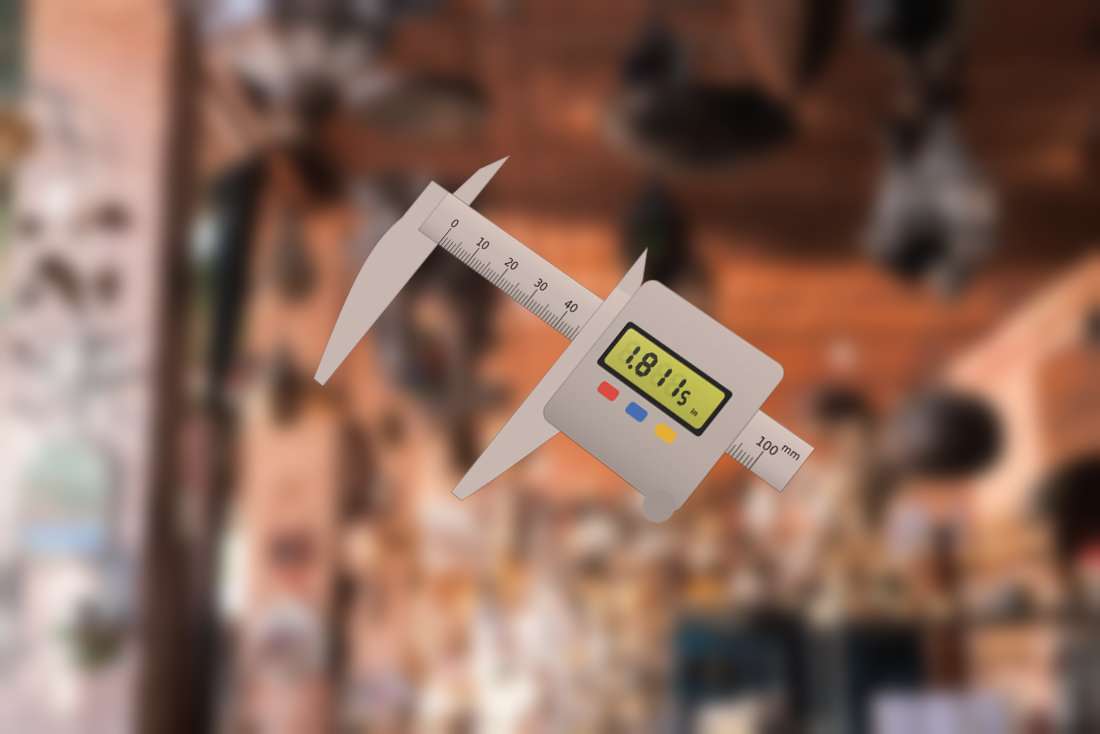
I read 1.8115 in
